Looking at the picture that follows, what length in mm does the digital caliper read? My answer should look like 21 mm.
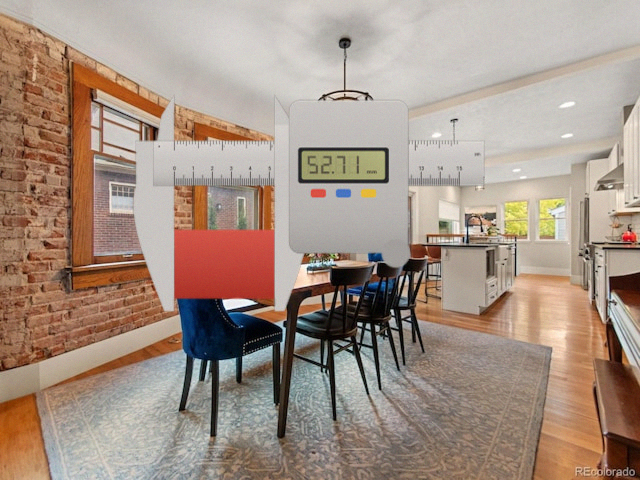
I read 52.71 mm
